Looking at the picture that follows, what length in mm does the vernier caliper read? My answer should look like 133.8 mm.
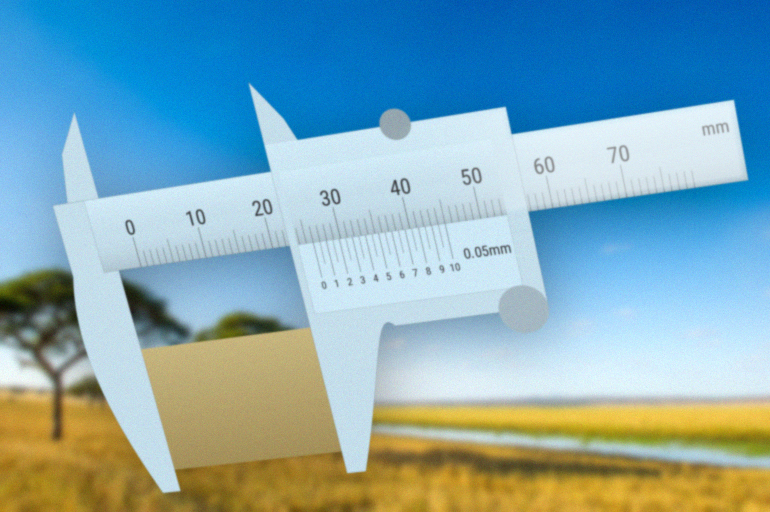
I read 26.0 mm
